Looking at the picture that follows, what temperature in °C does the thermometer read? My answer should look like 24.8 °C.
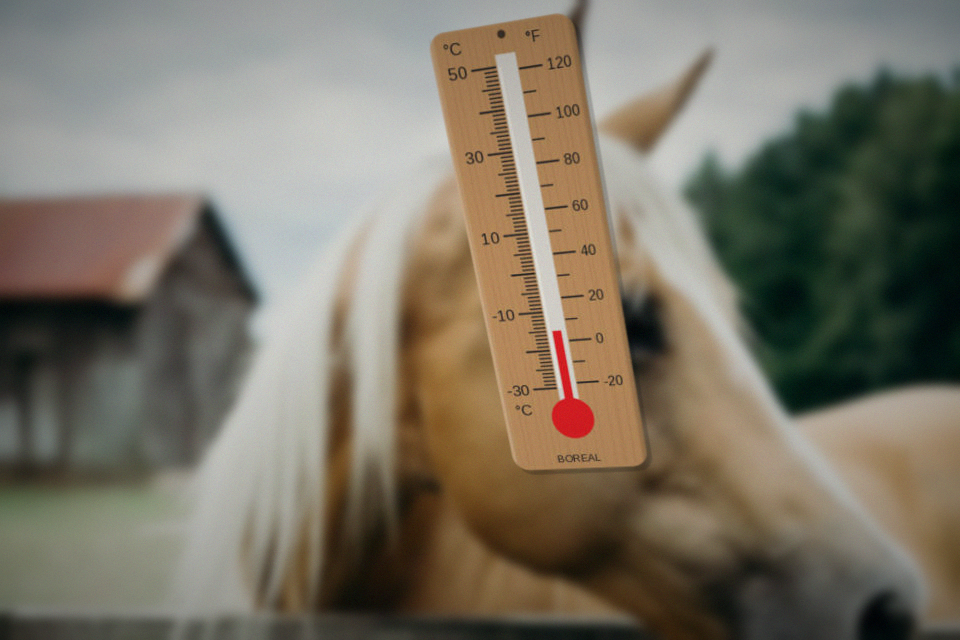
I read -15 °C
